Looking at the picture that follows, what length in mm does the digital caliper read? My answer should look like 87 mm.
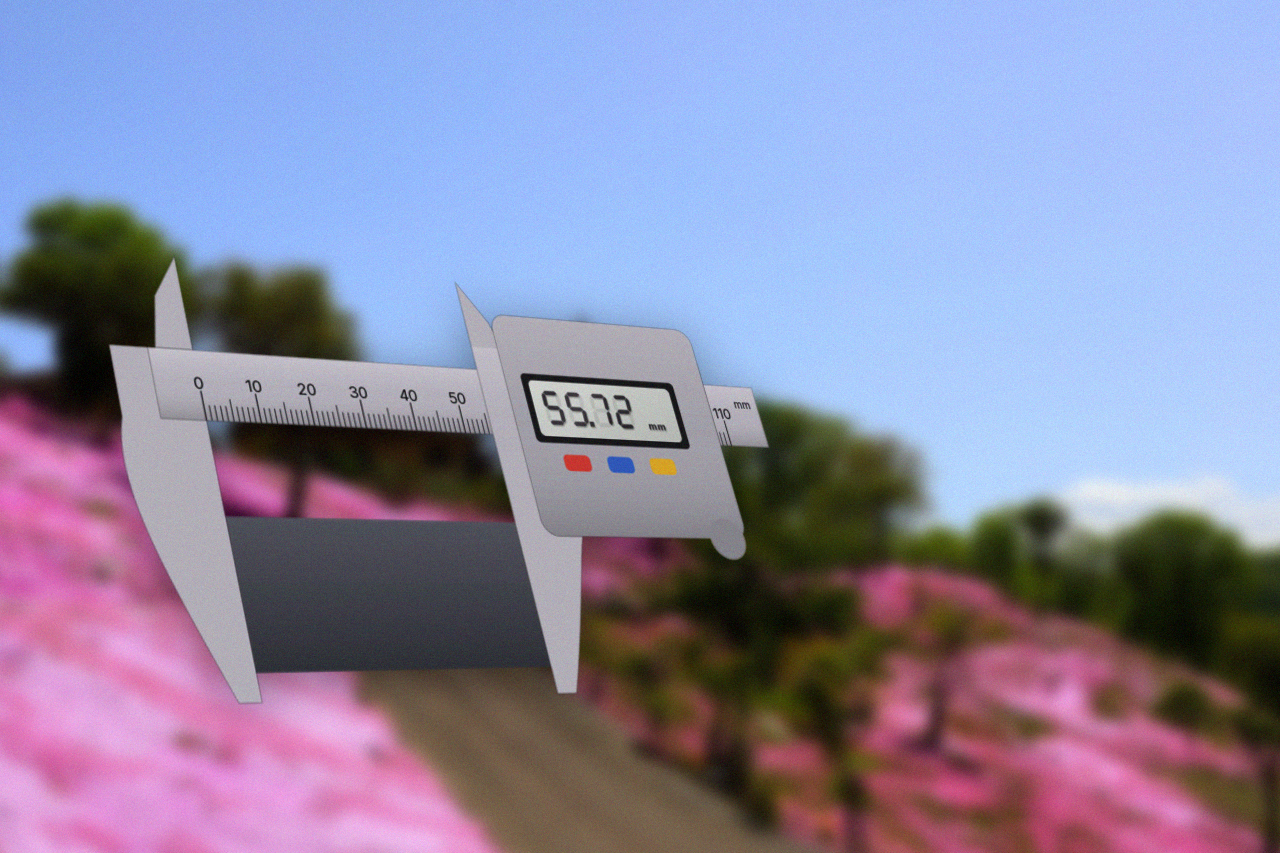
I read 55.72 mm
